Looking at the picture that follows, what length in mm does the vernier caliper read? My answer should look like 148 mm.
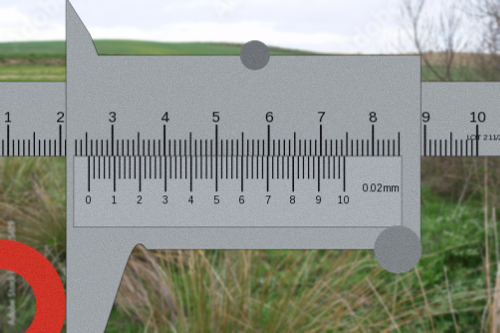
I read 25.5 mm
